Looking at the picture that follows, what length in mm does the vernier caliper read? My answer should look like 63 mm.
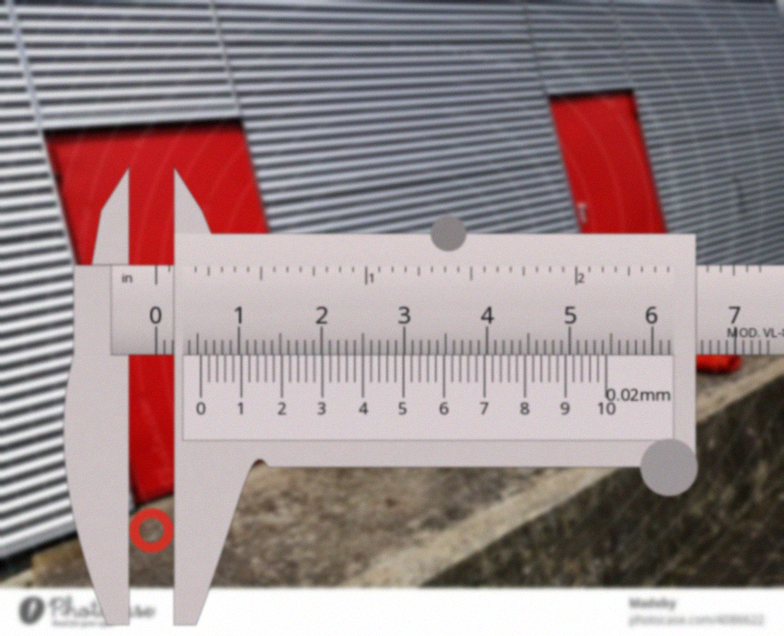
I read 5.4 mm
